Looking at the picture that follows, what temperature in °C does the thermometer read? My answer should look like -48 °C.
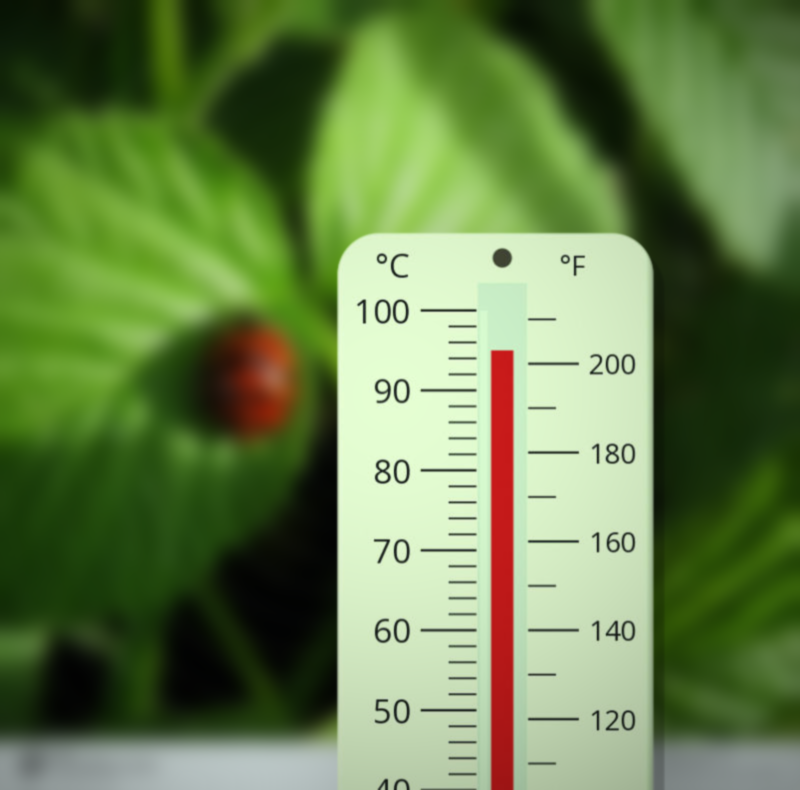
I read 95 °C
